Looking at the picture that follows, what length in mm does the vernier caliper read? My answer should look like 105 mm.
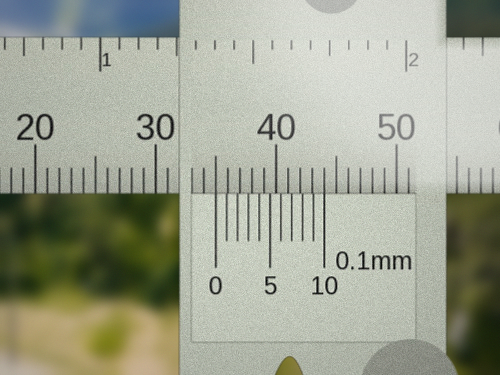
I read 35.0 mm
